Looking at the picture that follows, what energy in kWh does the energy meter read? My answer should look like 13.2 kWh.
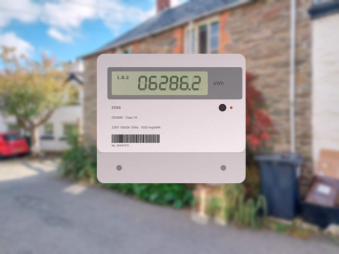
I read 6286.2 kWh
